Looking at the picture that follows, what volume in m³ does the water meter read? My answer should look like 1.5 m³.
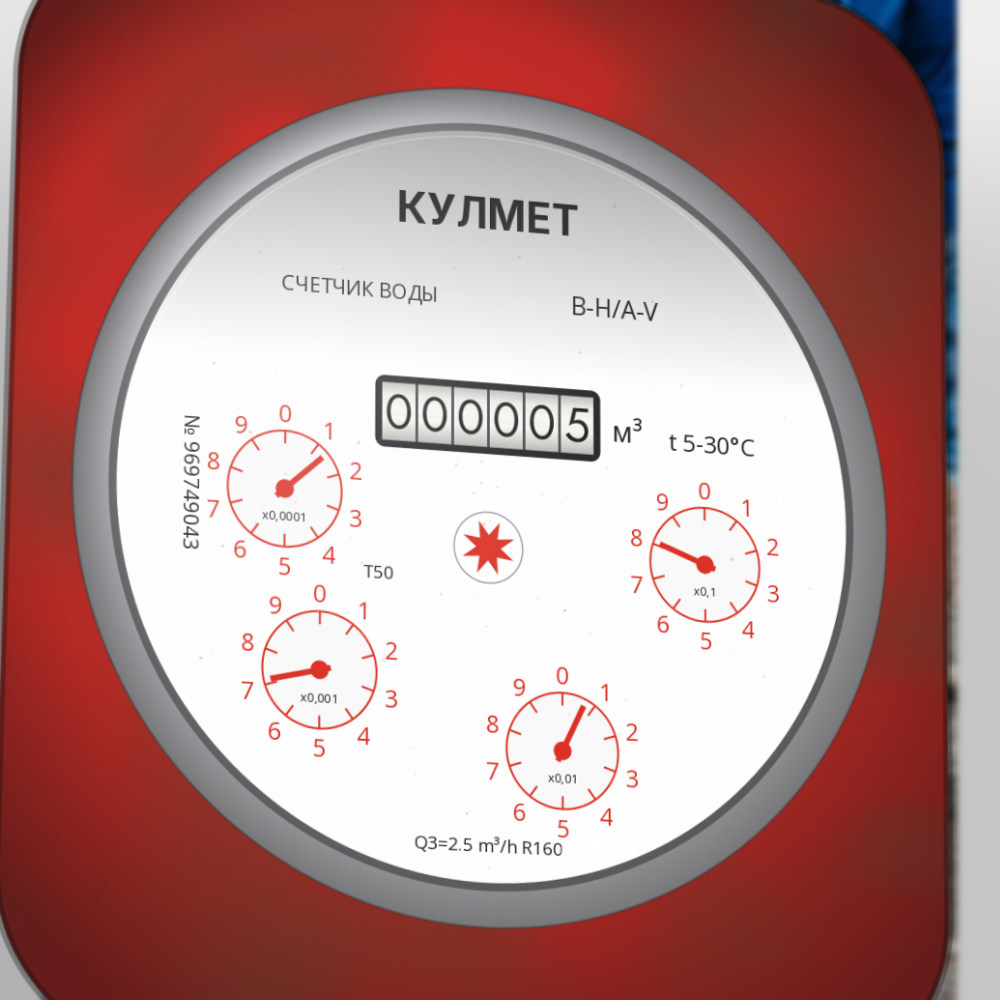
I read 5.8071 m³
